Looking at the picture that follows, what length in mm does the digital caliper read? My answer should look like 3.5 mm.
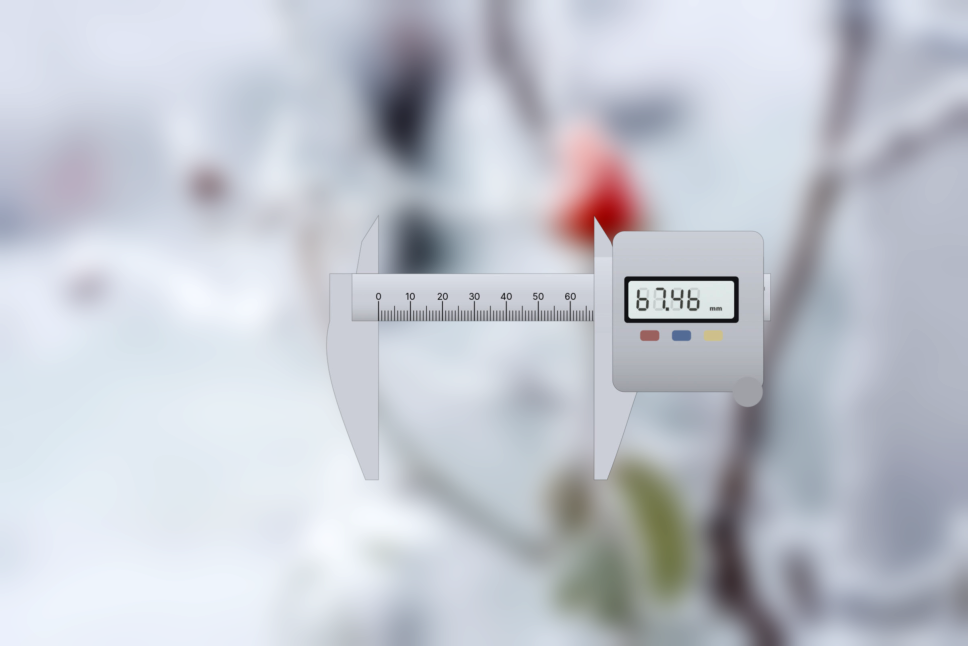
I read 67.46 mm
